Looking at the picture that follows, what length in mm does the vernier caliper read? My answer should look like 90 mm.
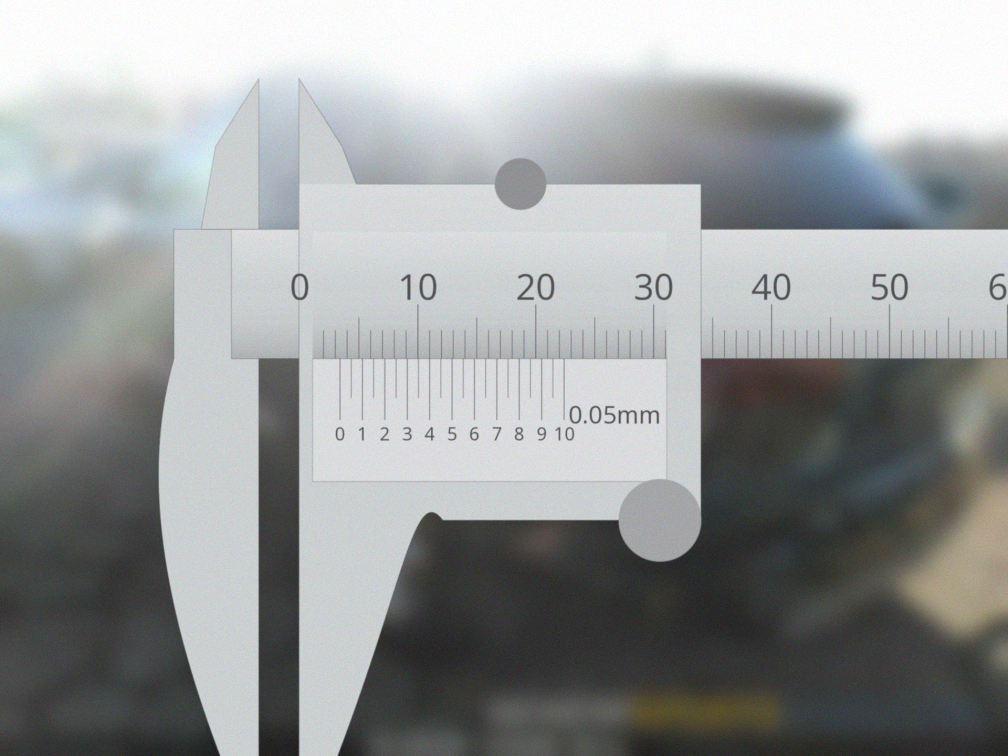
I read 3.4 mm
